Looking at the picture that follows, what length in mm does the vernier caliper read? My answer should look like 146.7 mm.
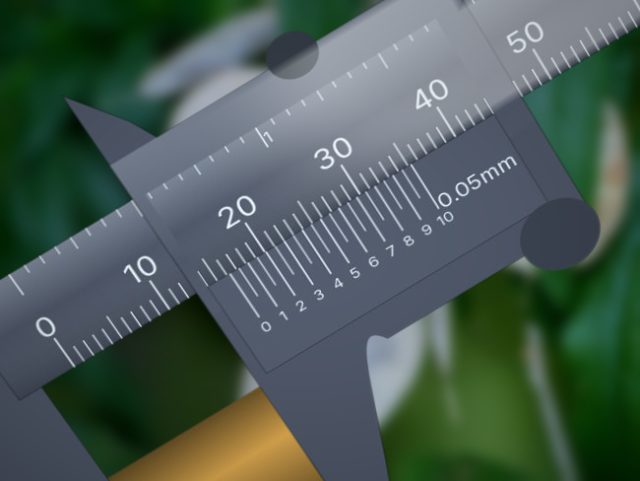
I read 16.3 mm
